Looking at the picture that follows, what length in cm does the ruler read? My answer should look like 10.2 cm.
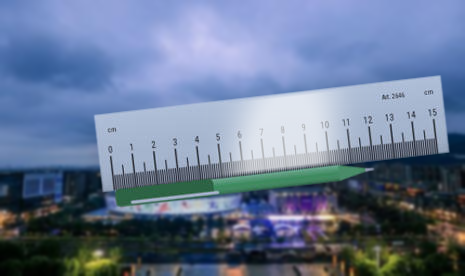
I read 12 cm
